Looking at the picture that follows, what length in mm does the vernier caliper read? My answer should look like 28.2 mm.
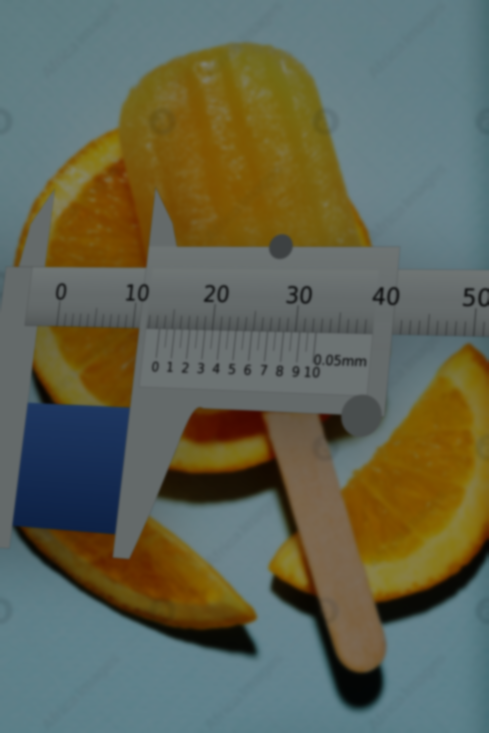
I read 13.4 mm
